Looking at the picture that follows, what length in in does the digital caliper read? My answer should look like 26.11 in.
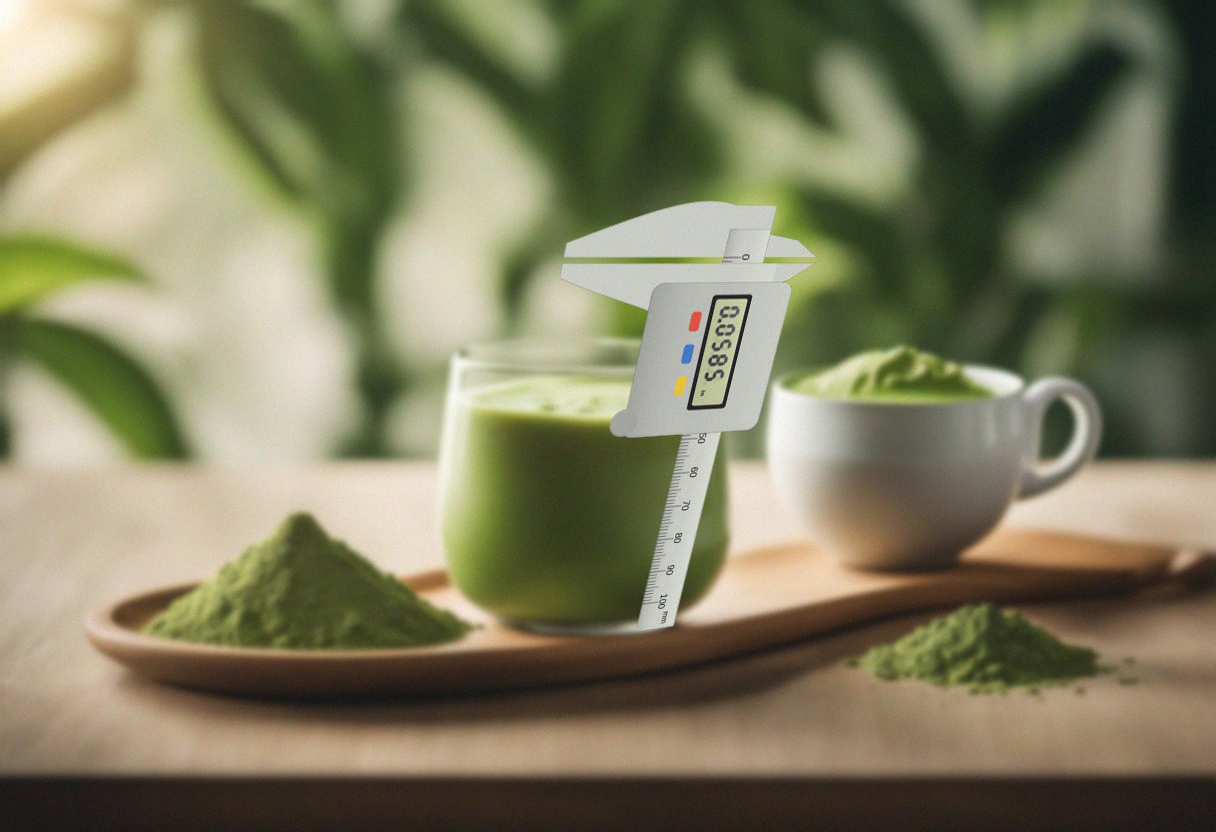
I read 0.0585 in
